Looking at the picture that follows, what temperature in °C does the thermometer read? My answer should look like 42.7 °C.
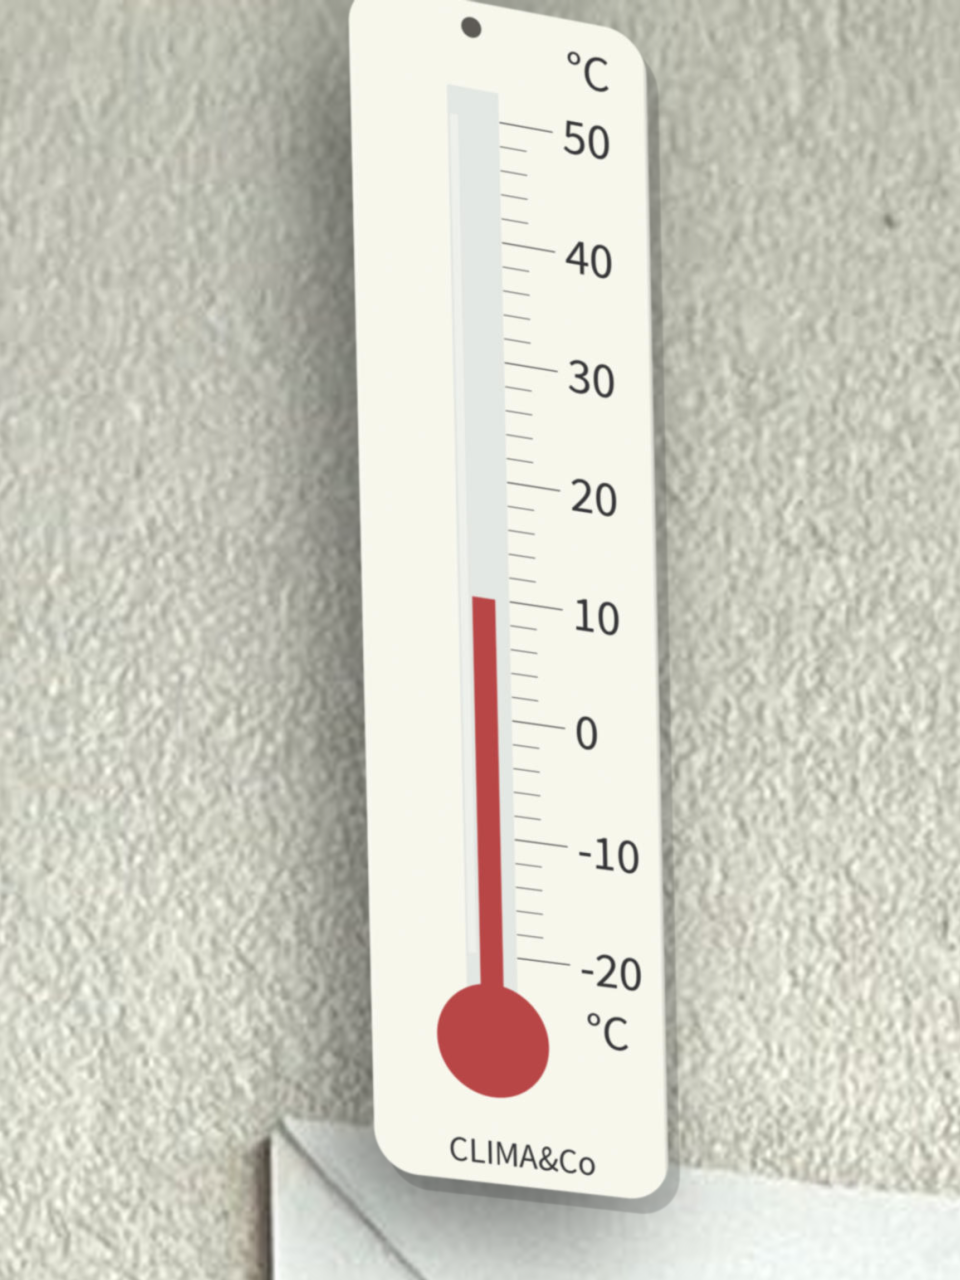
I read 10 °C
